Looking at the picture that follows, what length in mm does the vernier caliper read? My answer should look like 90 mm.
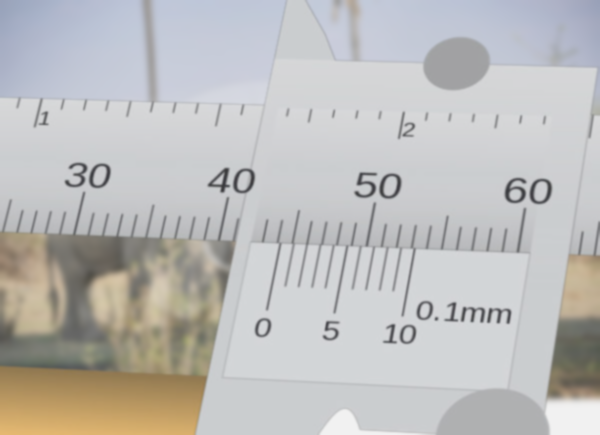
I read 44.2 mm
